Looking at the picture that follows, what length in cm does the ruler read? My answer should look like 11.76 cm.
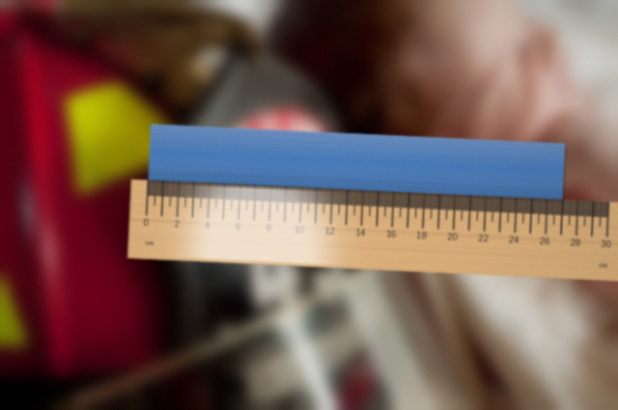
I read 27 cm
